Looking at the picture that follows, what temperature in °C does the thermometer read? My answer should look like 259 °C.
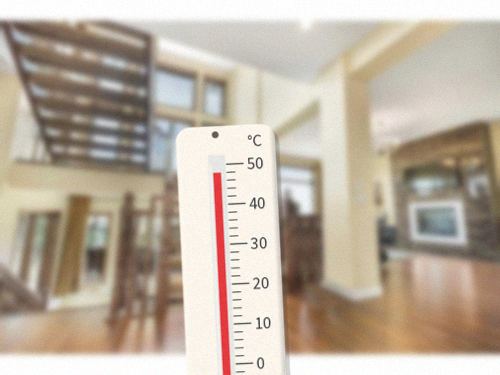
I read 48 °C
